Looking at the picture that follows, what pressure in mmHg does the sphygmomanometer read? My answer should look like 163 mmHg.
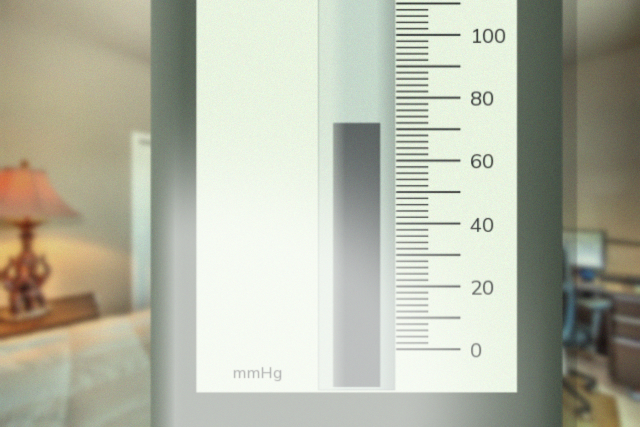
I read 72 mmHg
